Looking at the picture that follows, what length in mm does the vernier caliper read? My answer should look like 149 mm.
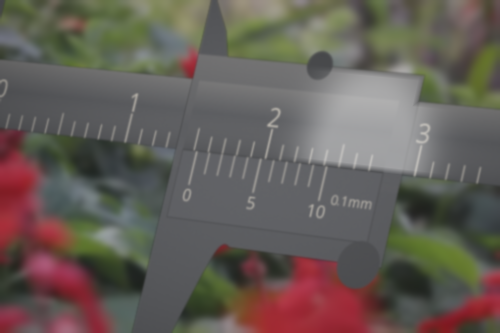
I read 15.2 mm
